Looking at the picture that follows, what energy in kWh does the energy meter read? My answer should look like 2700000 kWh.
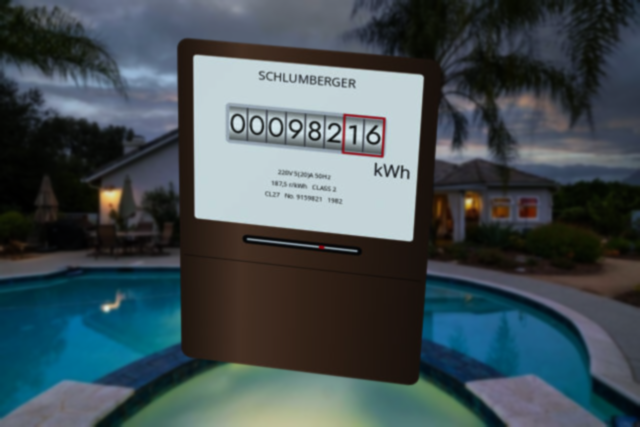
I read 982.16 kWh
